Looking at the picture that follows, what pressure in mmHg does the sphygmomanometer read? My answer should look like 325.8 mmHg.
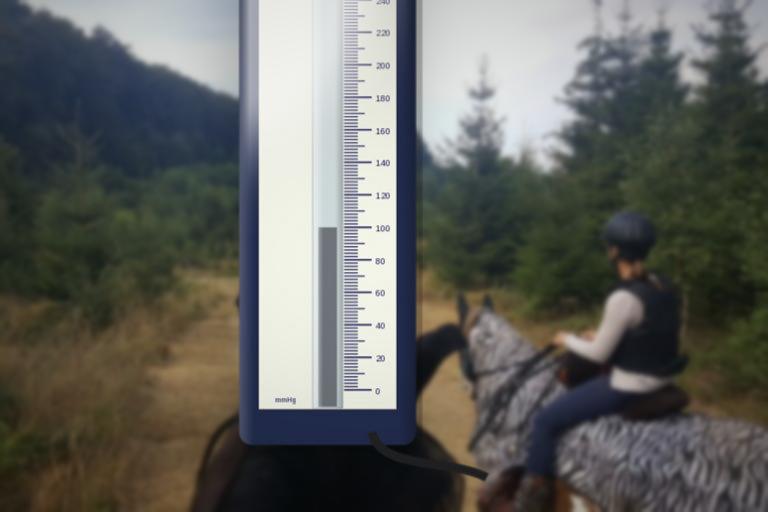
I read 100 mmHg
